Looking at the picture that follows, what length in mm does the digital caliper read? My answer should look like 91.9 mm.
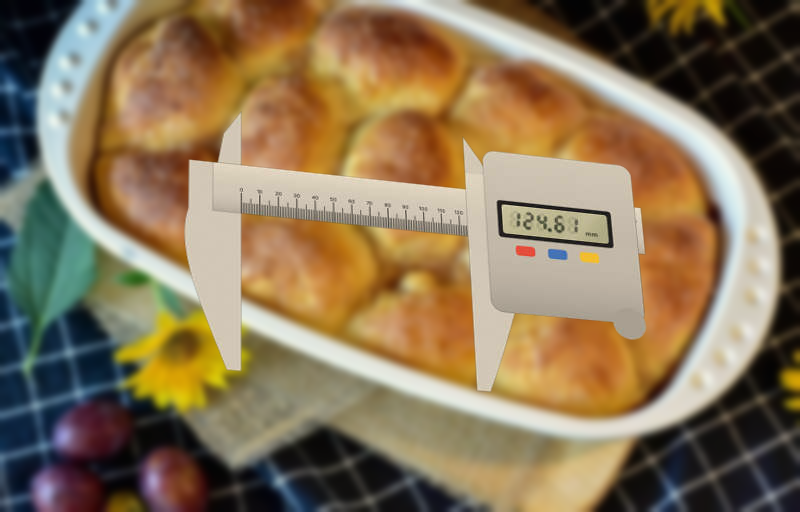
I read 124.61 mm
